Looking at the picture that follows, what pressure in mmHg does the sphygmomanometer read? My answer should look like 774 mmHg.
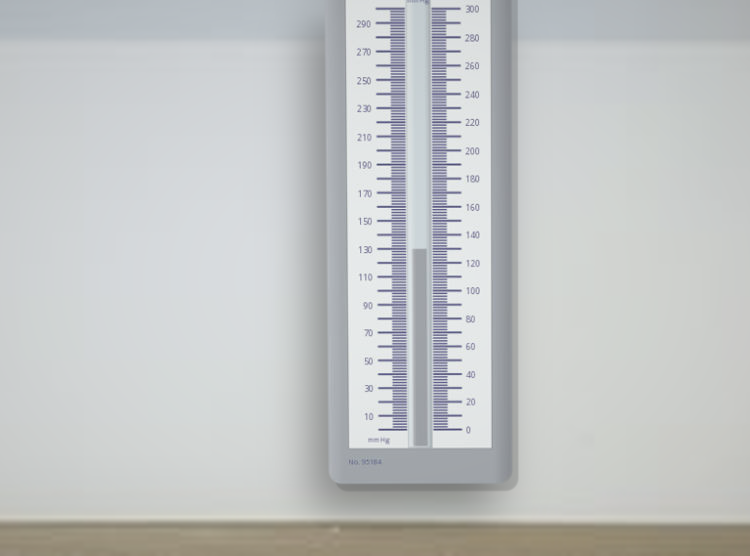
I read 130 mmHg
